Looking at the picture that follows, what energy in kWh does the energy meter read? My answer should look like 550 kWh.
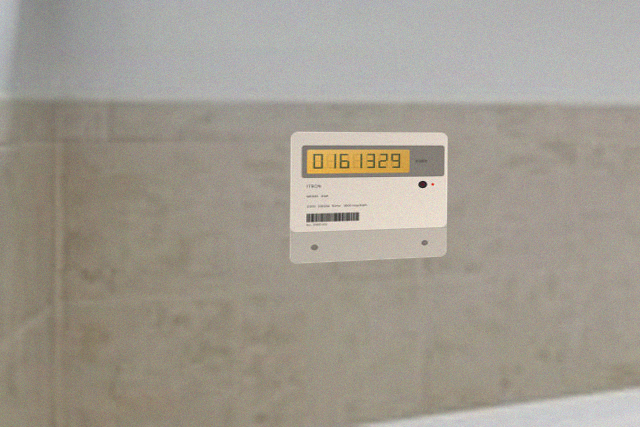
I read 161329 kWh
